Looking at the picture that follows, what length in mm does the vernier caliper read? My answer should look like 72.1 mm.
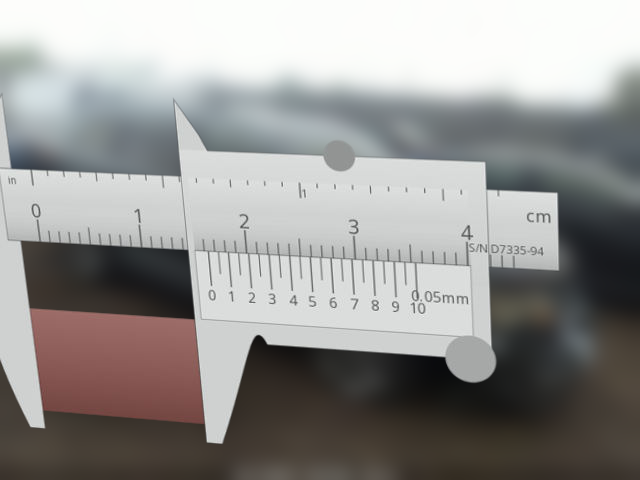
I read 16.4 mm
